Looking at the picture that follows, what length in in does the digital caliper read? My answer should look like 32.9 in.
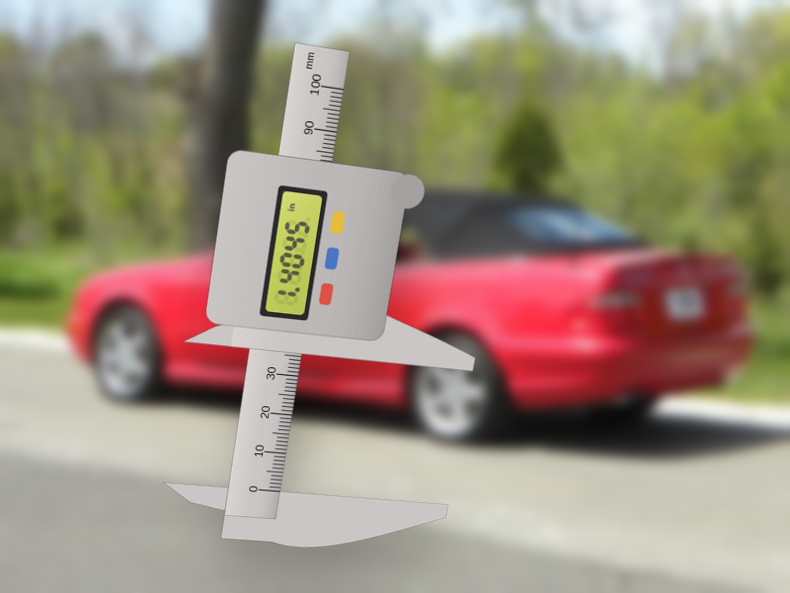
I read 1.4045 in
